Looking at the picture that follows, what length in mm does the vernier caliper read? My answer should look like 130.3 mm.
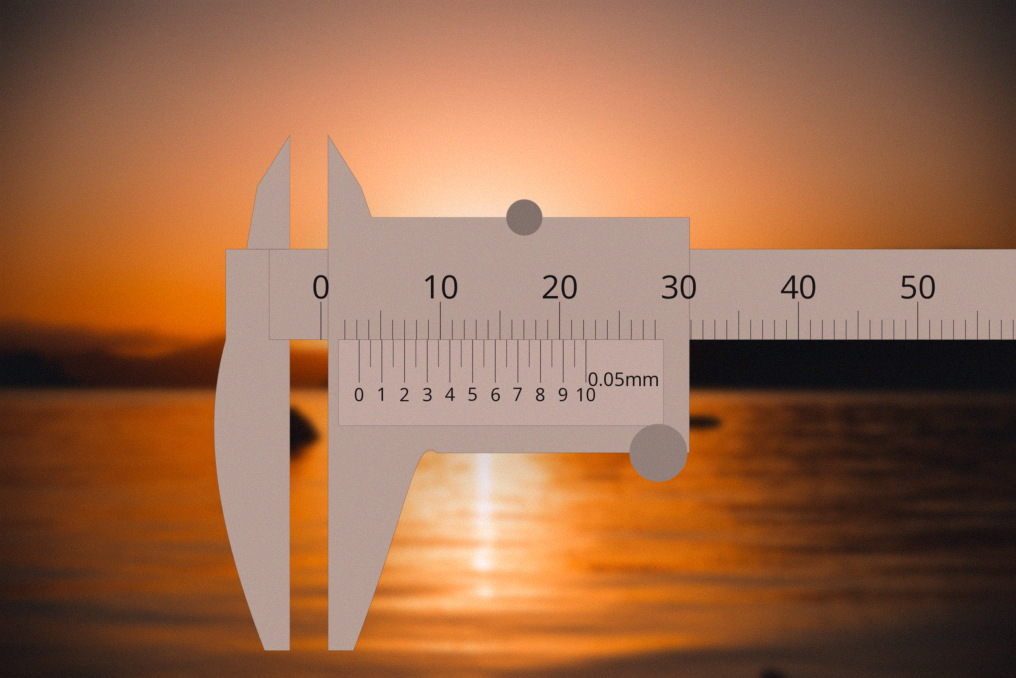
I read 3.2 mm
